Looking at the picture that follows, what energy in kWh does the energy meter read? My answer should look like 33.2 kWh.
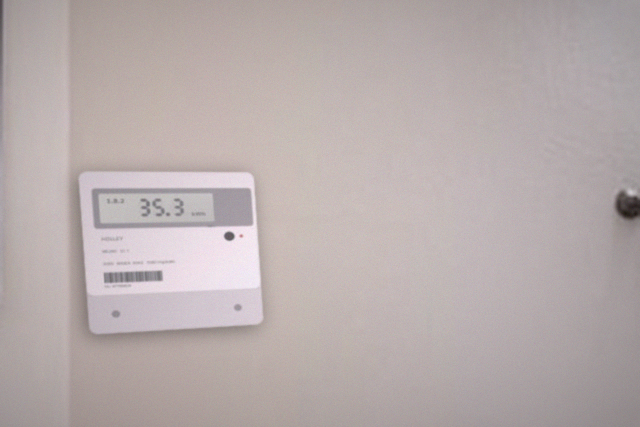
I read 35.3 kWh
